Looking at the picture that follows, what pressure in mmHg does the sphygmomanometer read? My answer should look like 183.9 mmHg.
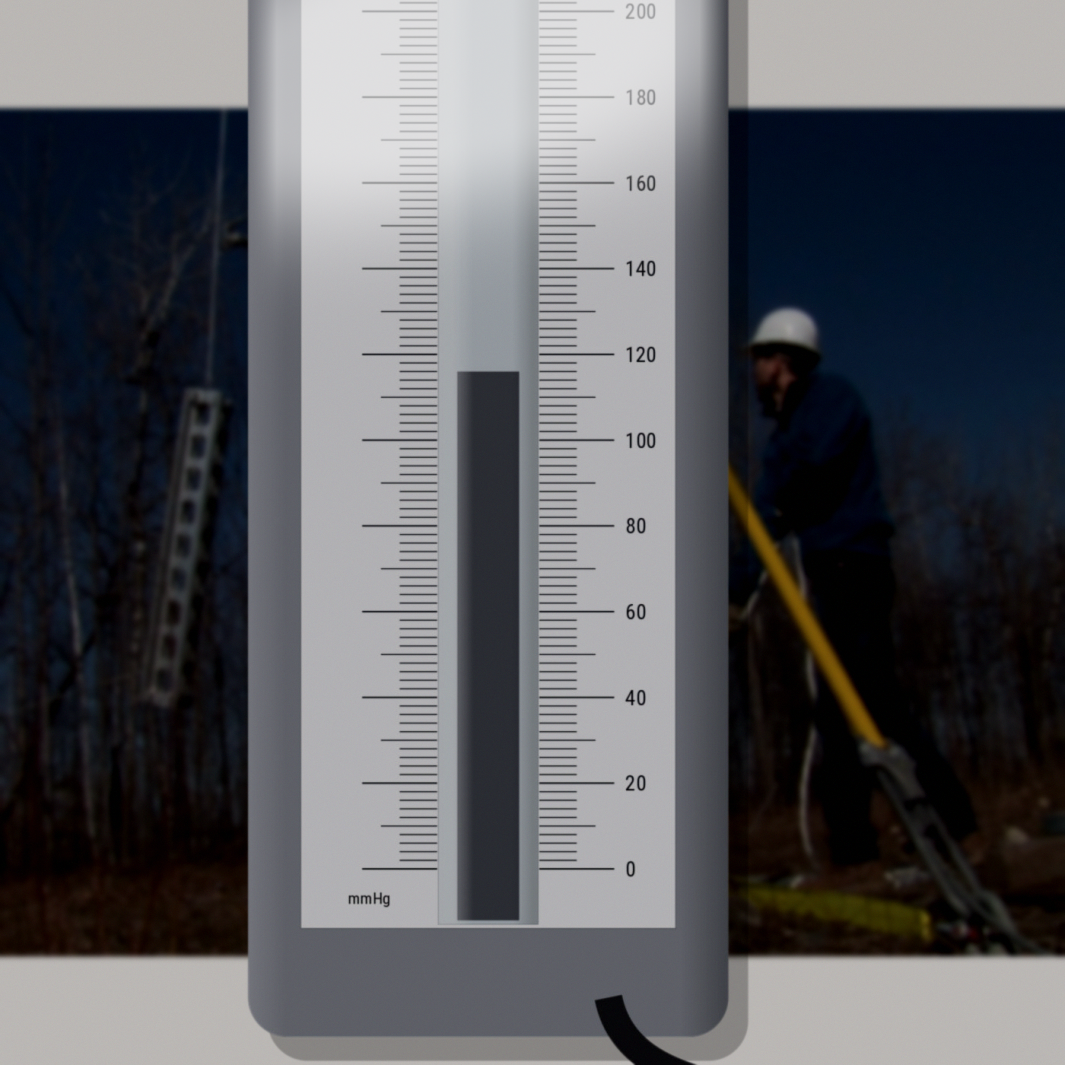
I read 116 mmHg
